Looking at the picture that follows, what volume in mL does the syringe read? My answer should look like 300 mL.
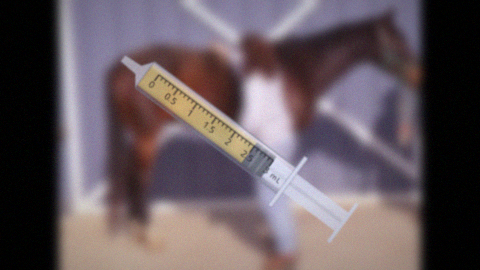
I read 2.5 mL
